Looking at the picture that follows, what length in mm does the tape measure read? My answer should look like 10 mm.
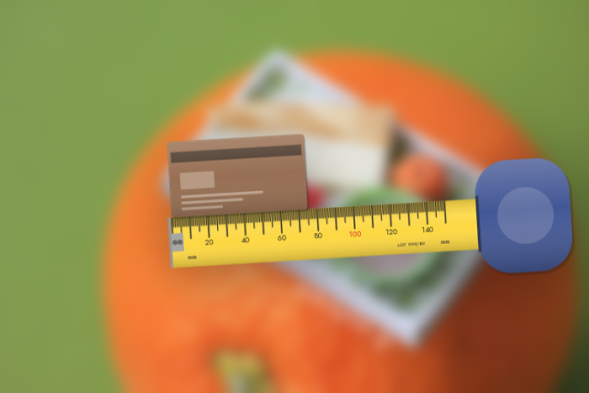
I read 75 mm
